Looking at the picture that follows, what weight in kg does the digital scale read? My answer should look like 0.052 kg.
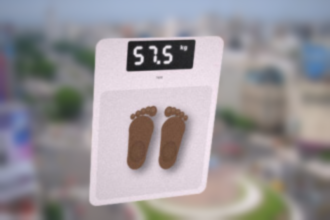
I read 57.5 kg
